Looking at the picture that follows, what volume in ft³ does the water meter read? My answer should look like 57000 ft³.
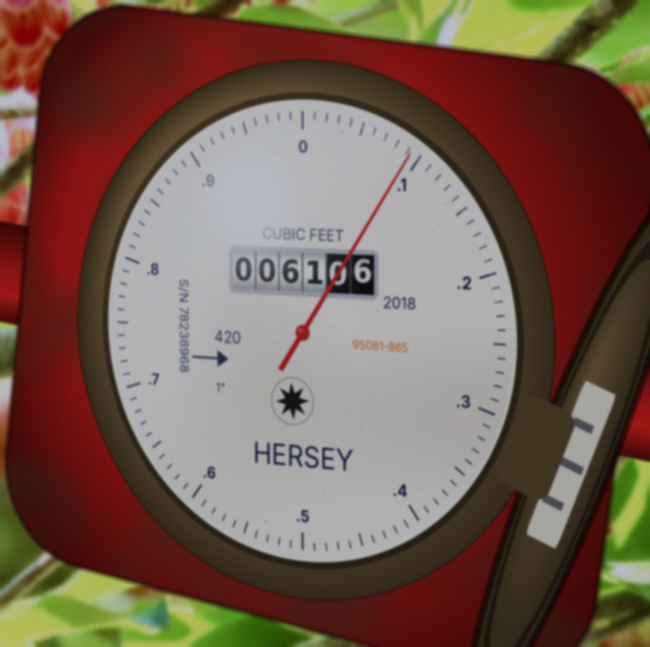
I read 6106.09 ft³
